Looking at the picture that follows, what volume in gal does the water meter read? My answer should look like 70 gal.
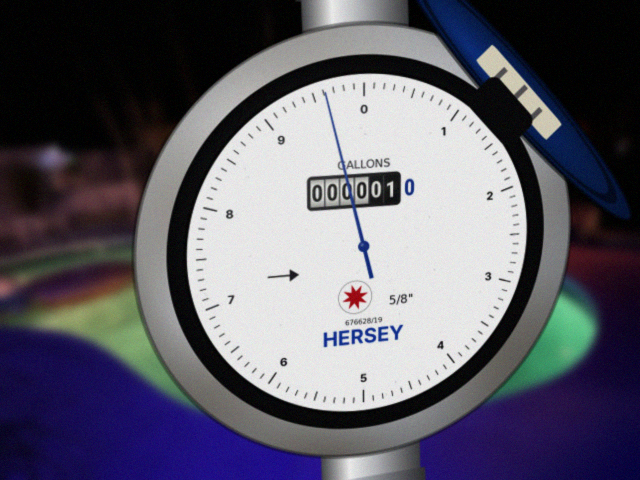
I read 9.6 gal
